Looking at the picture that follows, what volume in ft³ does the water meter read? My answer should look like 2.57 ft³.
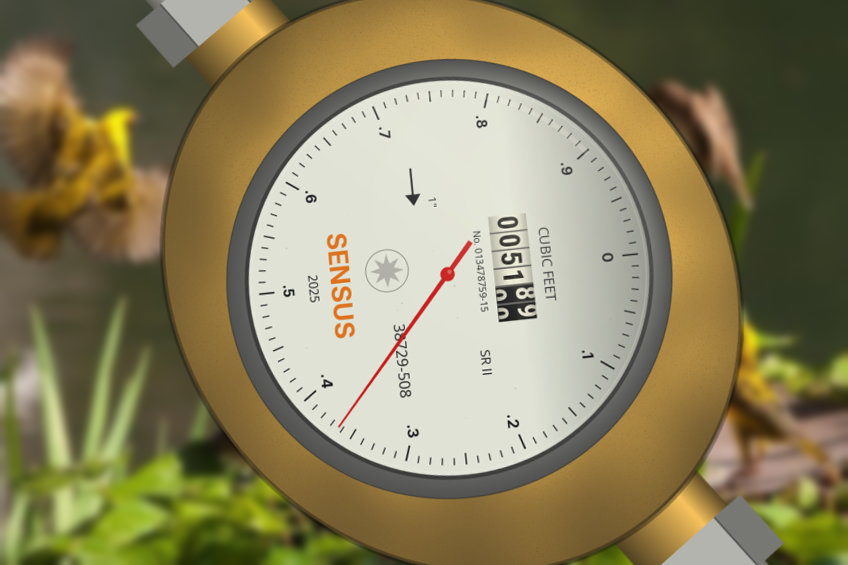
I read 5189.36 ft³
